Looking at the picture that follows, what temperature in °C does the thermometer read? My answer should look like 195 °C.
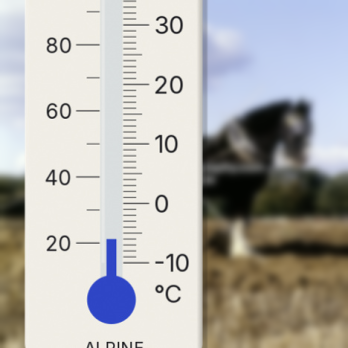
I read -6 °C
